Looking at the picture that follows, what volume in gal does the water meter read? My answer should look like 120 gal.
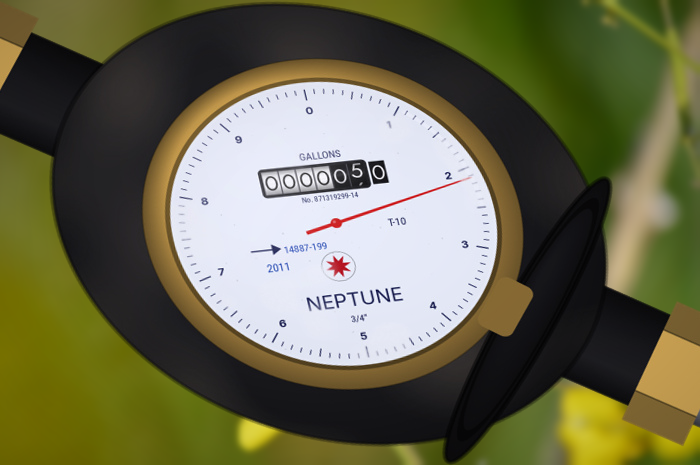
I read 52.1 gal
